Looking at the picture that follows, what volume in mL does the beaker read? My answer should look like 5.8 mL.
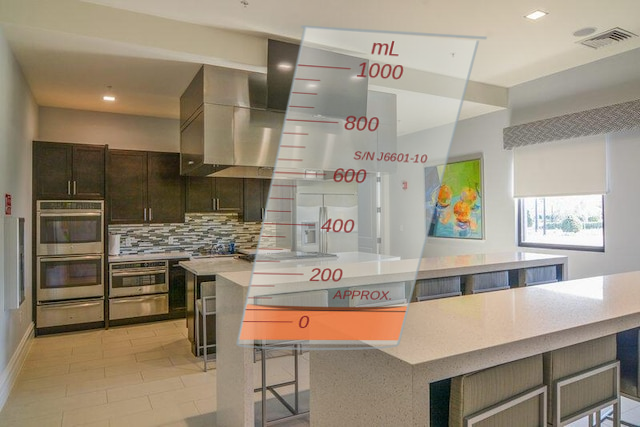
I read 50 mL
